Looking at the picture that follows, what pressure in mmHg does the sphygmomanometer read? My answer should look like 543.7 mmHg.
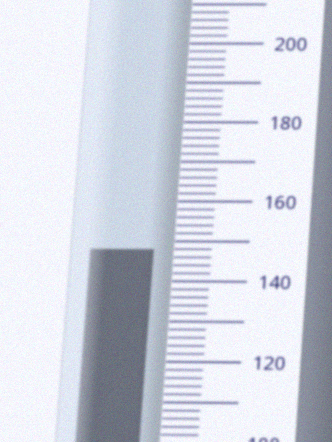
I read 148 mmHg
